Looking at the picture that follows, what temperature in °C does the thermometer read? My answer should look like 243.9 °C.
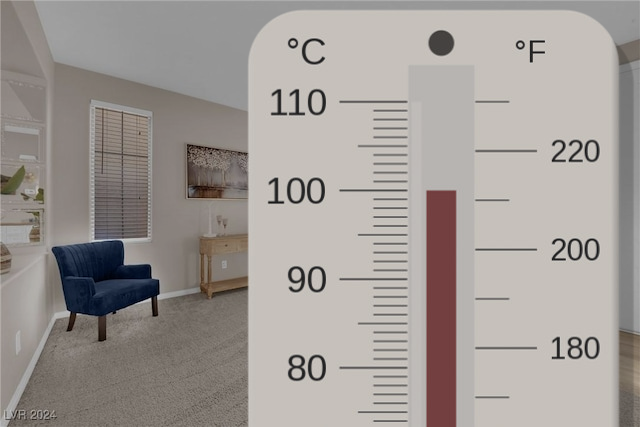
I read 100 °C
